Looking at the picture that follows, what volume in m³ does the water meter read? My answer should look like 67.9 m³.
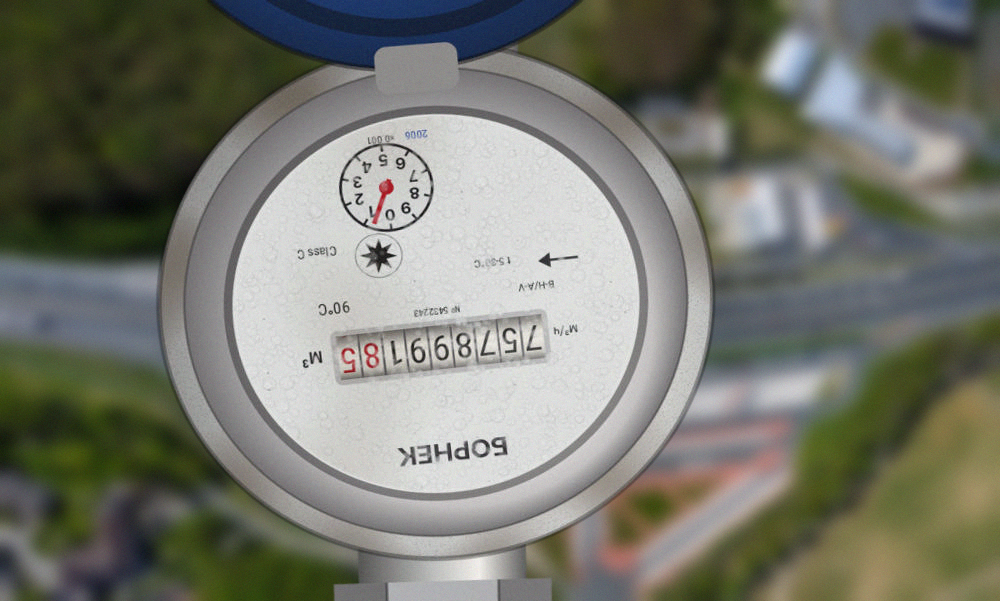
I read 7578991.850 m³
